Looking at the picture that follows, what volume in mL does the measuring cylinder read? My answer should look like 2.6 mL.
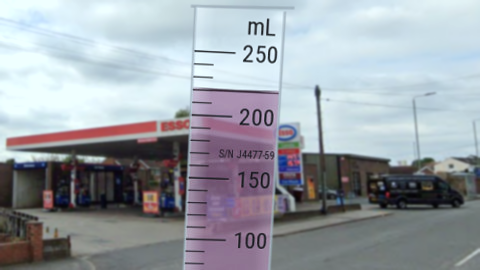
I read 220 mL
